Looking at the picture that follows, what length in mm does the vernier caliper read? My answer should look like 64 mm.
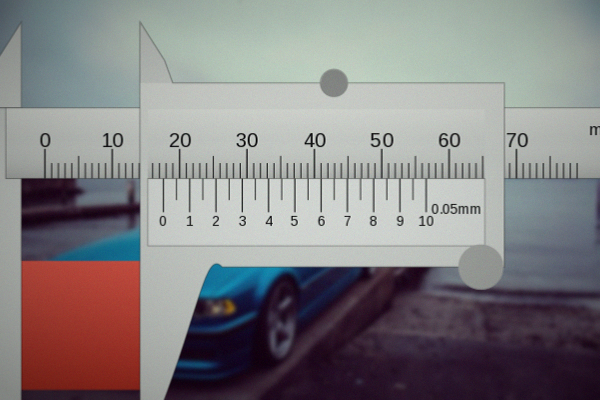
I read 17.6 mm
